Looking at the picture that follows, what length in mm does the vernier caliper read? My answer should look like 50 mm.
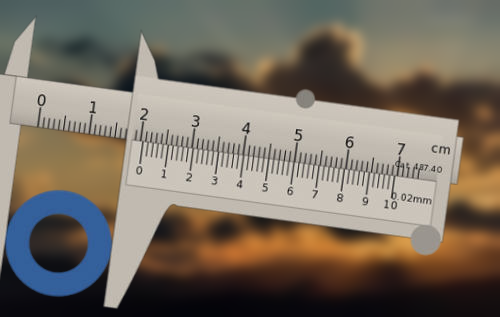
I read 20.5 mm
